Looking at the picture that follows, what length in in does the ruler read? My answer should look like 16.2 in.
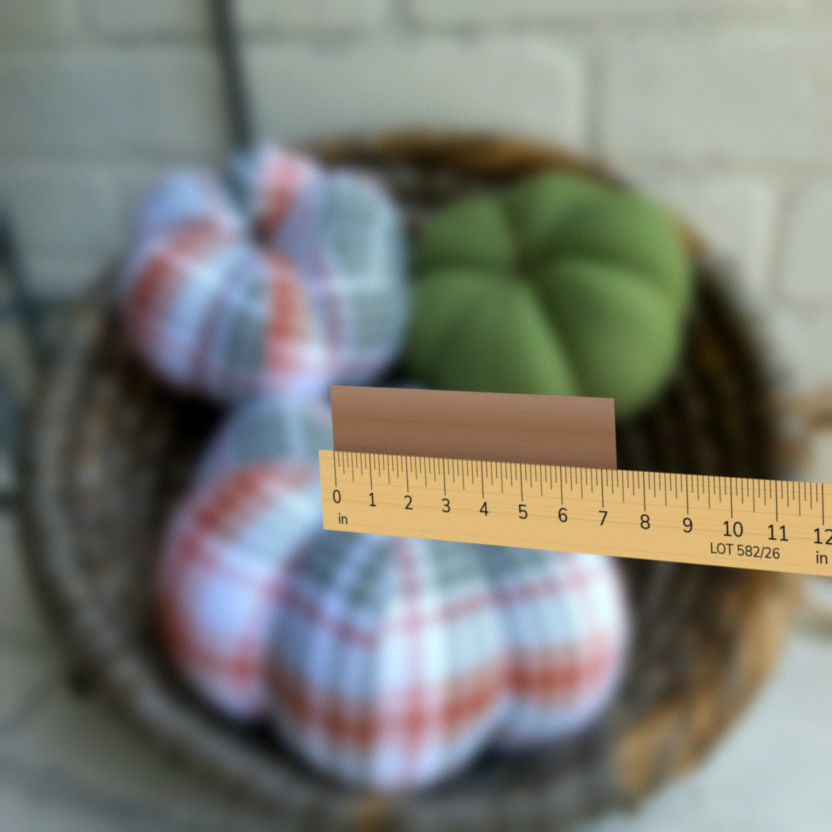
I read 7.375 in
